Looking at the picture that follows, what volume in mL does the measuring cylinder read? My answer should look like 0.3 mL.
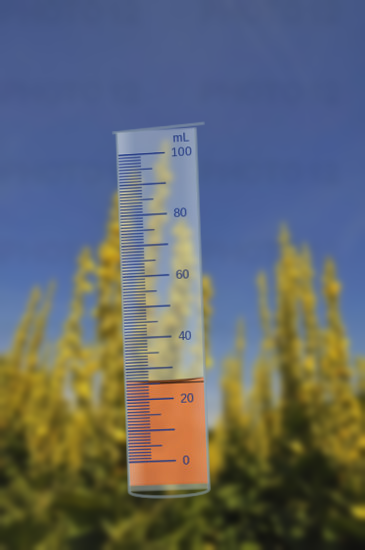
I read 25 mL
